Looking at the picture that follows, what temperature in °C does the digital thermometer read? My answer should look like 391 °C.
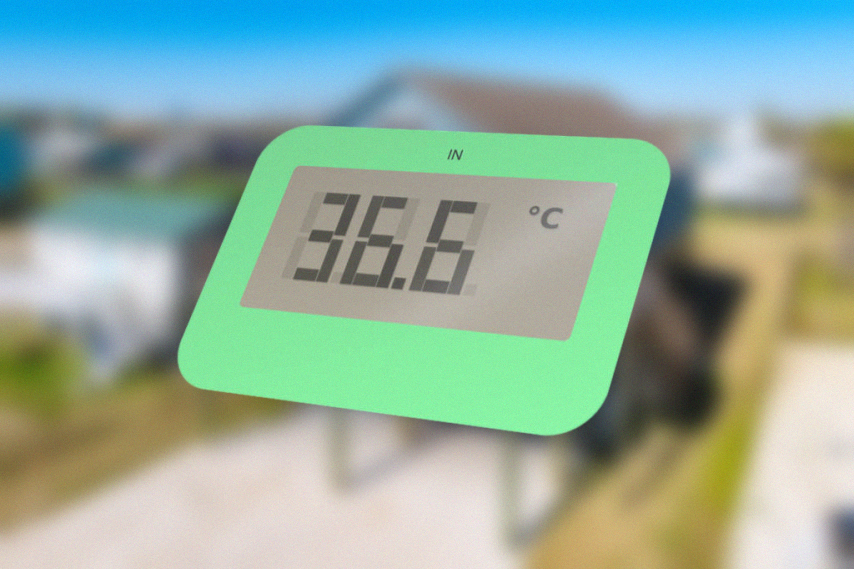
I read 36.6 °C
